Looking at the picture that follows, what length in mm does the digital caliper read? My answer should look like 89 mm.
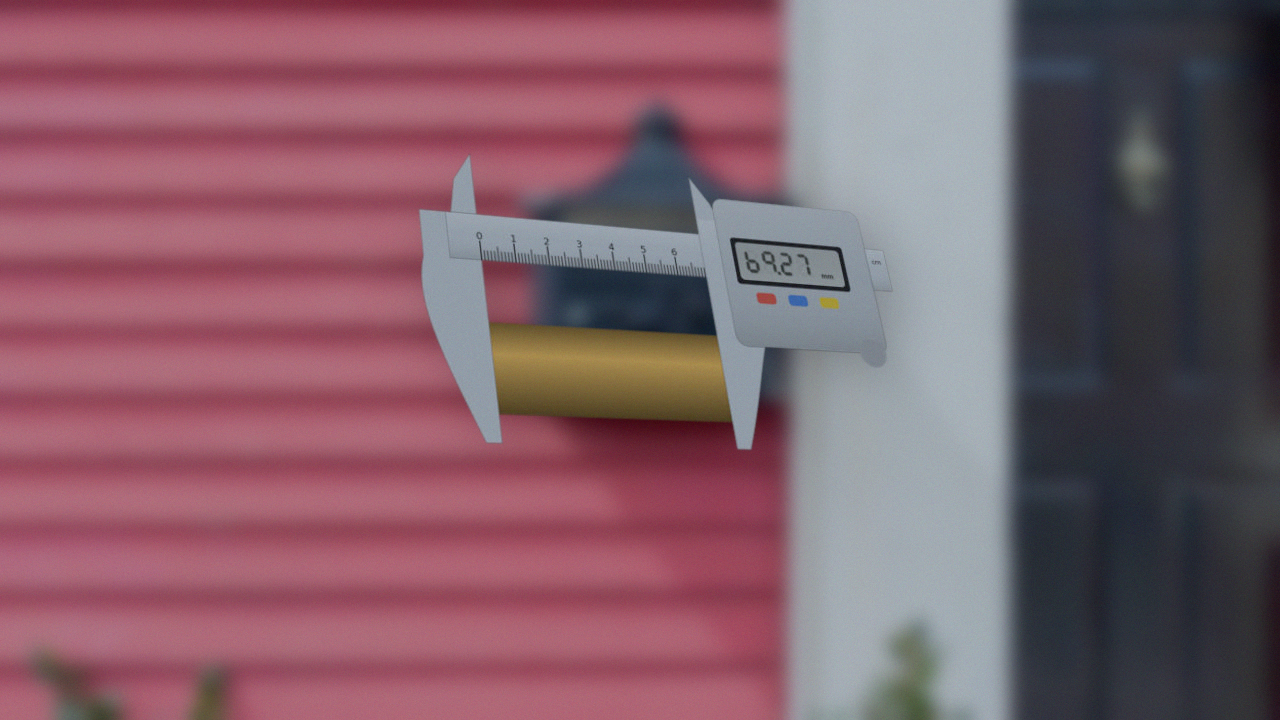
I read 69.27 mm
